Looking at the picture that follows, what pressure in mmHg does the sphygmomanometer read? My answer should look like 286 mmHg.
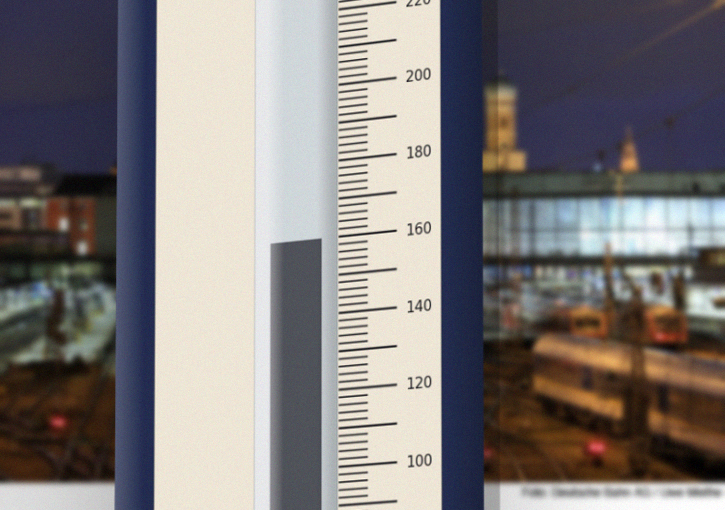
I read 160 mmHg
